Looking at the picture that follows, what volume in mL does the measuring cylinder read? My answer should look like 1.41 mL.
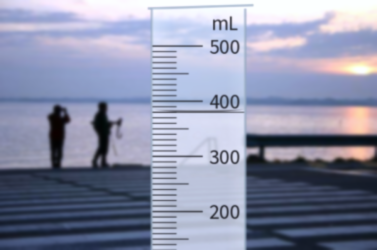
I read 380 mL
